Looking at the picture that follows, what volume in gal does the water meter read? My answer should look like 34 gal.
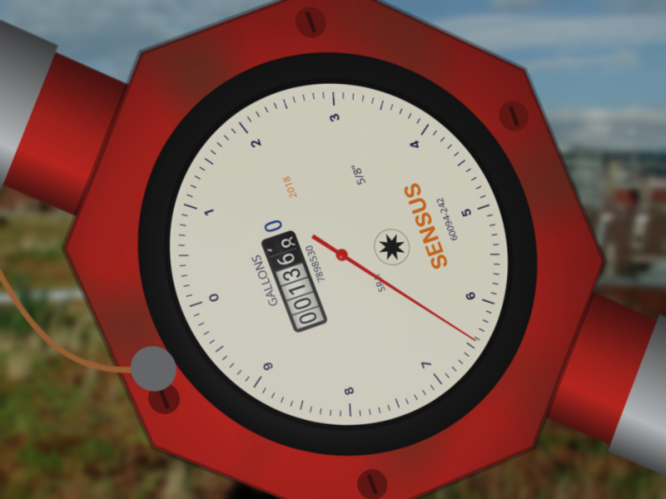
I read 13676.4 gal
